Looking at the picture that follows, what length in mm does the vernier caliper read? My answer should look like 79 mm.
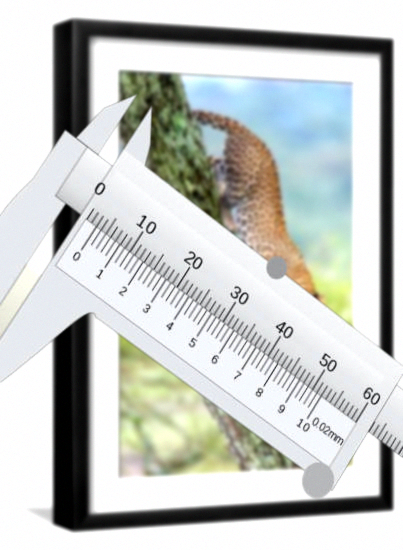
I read 3.0 mm
